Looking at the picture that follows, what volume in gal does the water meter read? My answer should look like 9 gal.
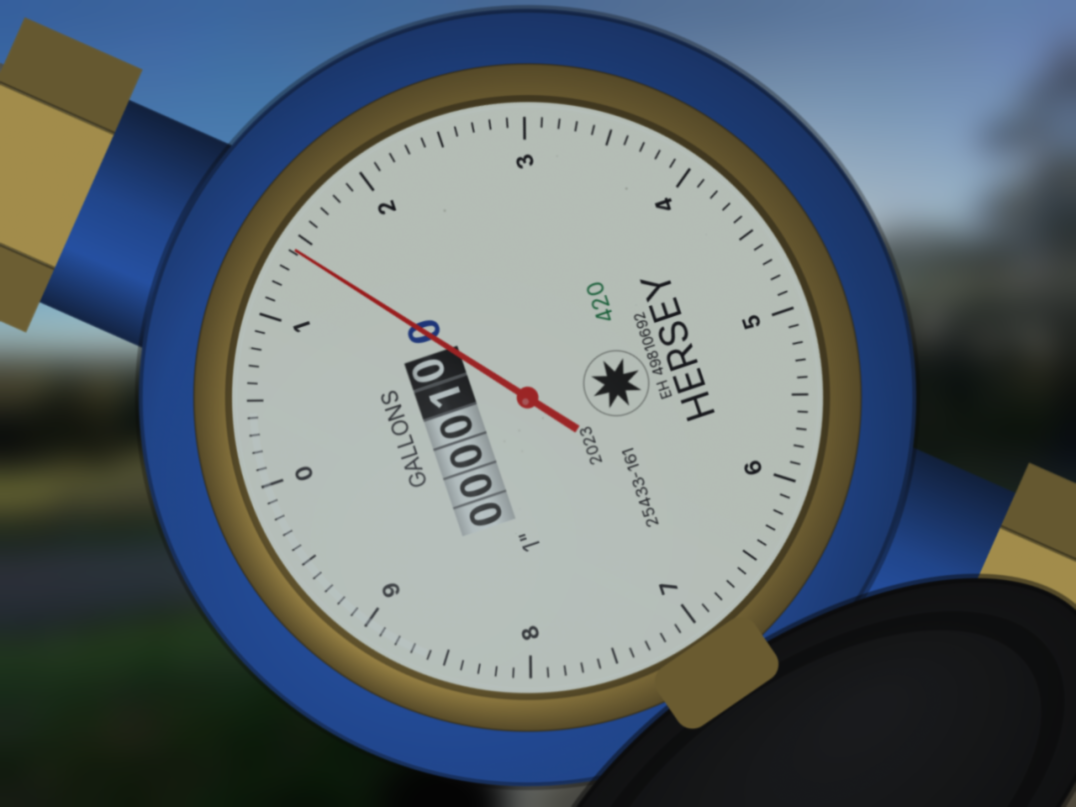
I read 101.4 gal
